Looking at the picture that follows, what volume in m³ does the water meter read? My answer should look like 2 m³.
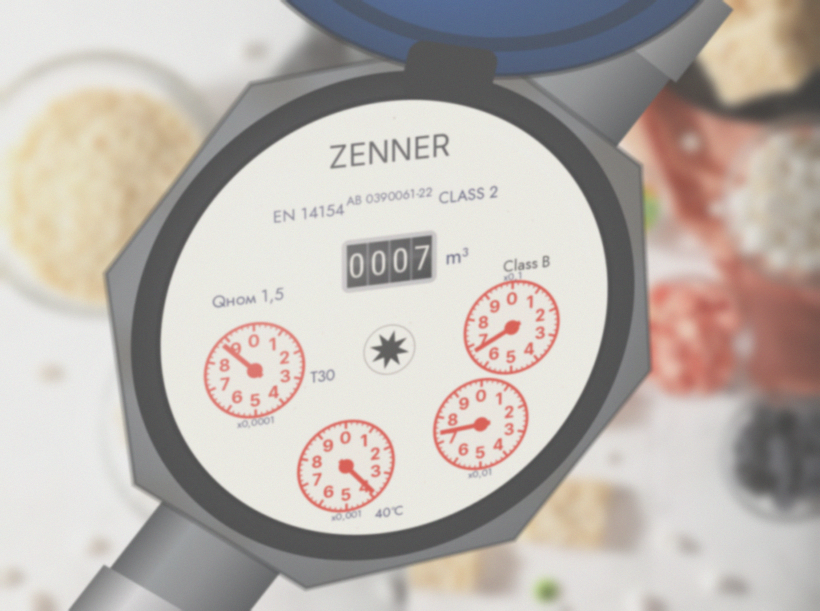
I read 7.6738 m³
